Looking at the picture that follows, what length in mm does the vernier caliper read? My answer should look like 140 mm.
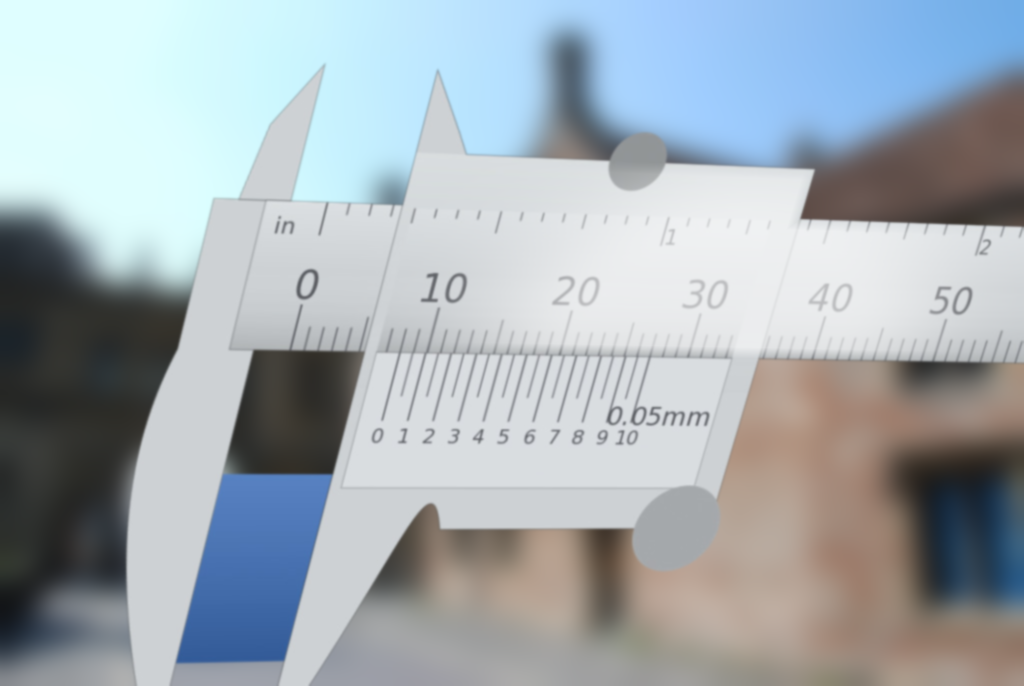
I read 8.0 mm
